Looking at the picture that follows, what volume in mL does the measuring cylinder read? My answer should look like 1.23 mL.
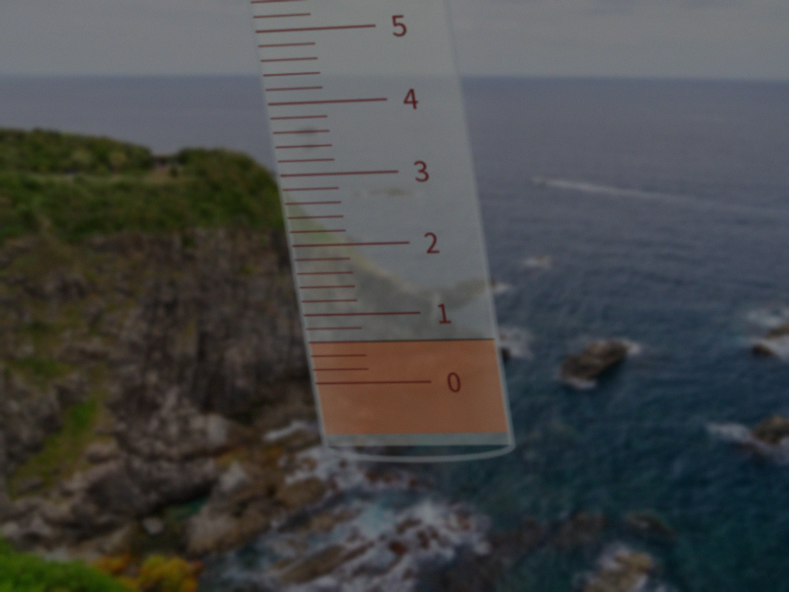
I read 0.6 mL
